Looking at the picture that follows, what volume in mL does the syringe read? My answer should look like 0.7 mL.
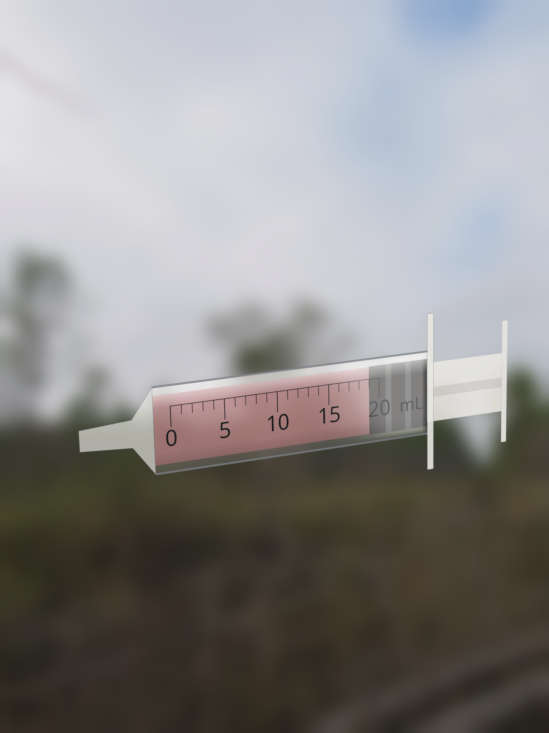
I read 19 mL
